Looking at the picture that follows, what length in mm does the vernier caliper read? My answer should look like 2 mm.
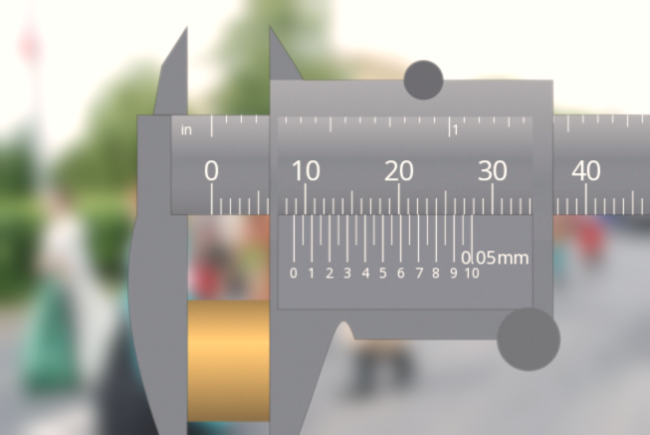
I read 8.8 mm
